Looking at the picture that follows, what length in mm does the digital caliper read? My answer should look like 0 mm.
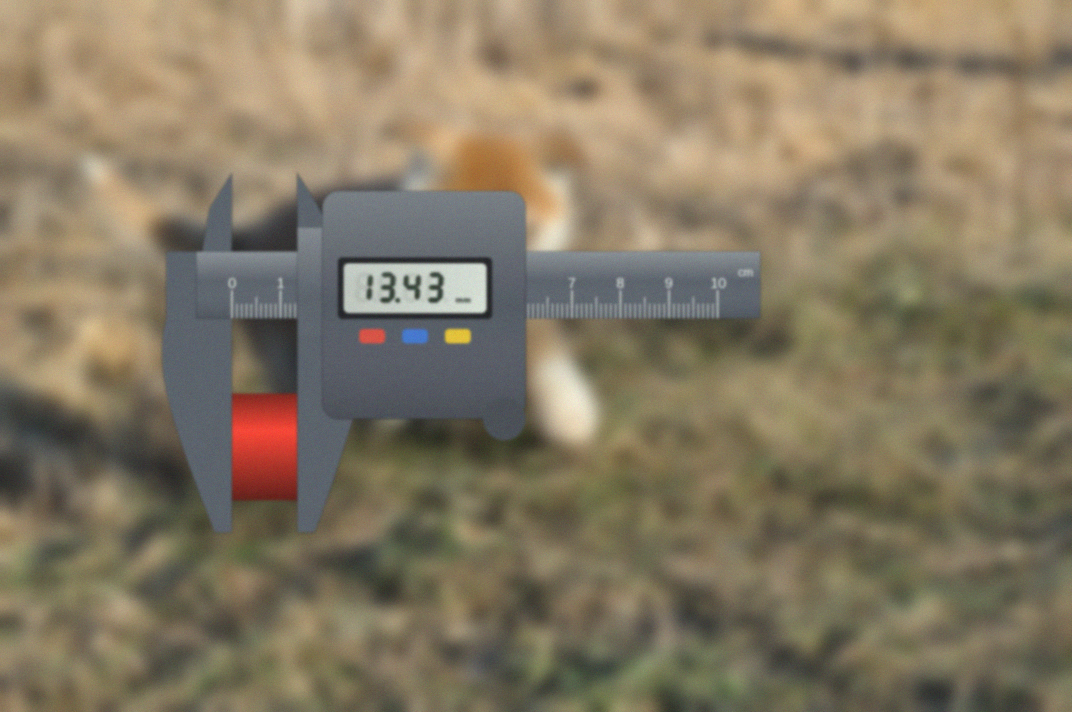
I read 13.43 mm
